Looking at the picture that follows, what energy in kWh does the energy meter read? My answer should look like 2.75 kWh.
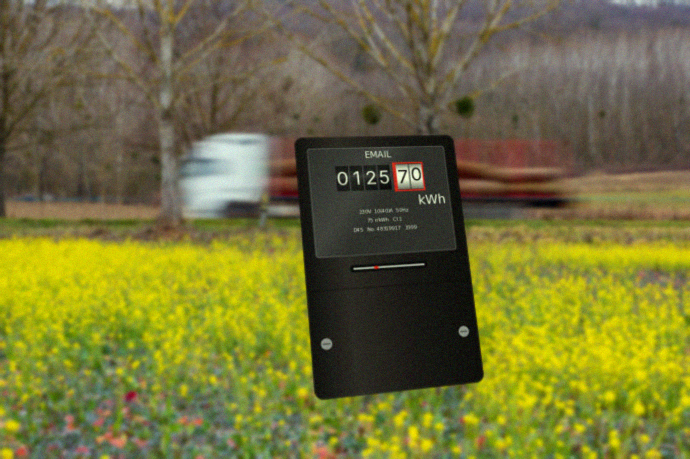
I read 125.70 kWh
